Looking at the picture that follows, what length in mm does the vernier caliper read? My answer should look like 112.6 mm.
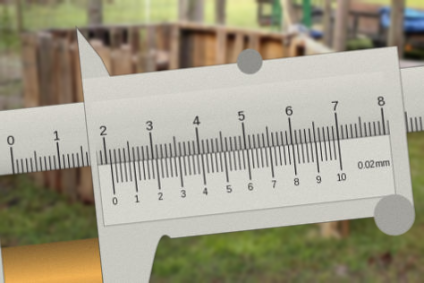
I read 21.0 mm
